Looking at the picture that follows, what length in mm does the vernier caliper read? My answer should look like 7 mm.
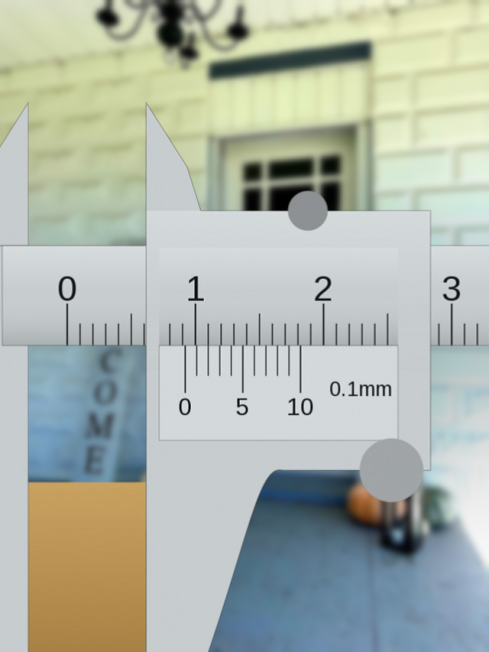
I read 9.2 mm
